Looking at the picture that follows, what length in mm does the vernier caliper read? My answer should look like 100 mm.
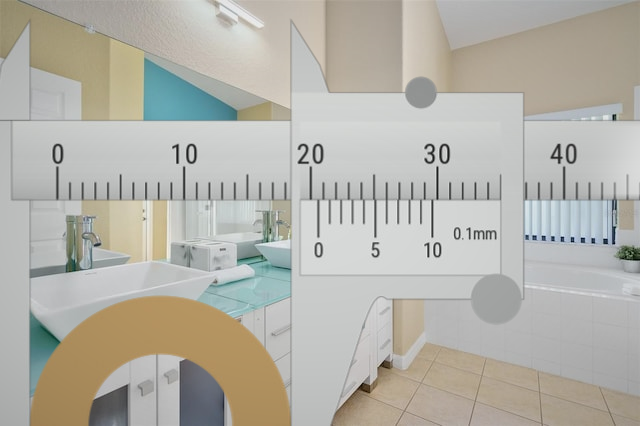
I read 20.6 mm
